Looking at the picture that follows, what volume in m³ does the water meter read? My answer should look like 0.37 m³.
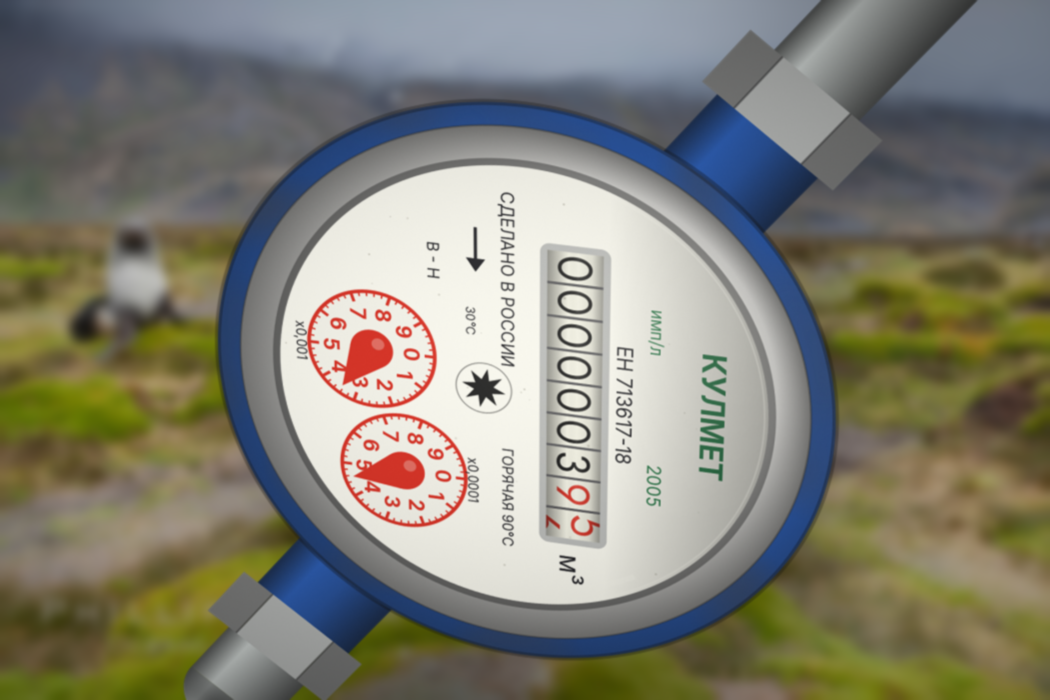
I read 3.9534 m³
